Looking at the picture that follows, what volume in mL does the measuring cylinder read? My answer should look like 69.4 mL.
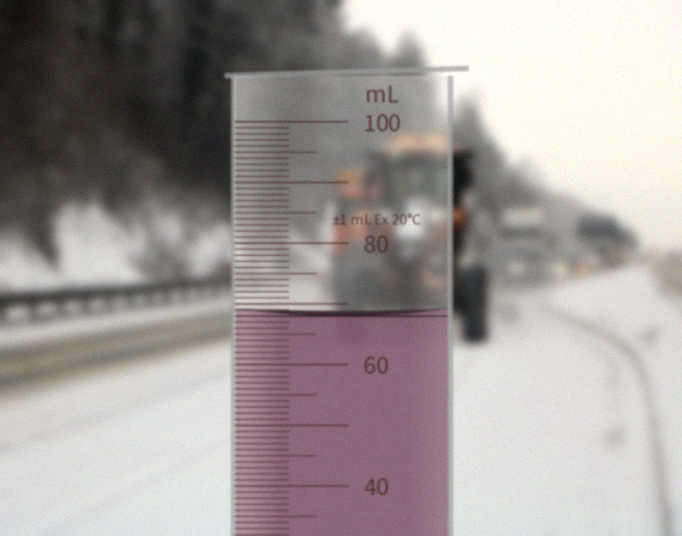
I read 68 mL
